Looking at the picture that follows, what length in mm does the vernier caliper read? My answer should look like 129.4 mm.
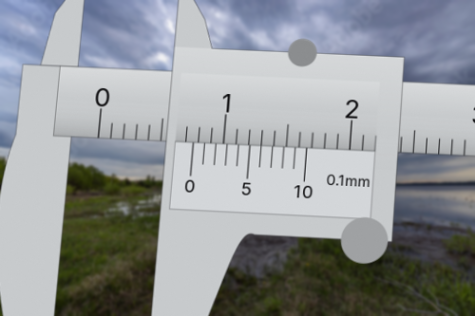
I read 7.6 mm
